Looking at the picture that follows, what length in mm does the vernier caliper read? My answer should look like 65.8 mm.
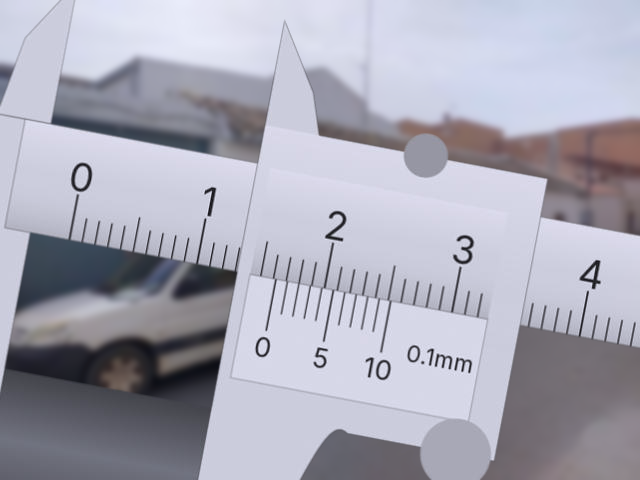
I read 16.2 mm
